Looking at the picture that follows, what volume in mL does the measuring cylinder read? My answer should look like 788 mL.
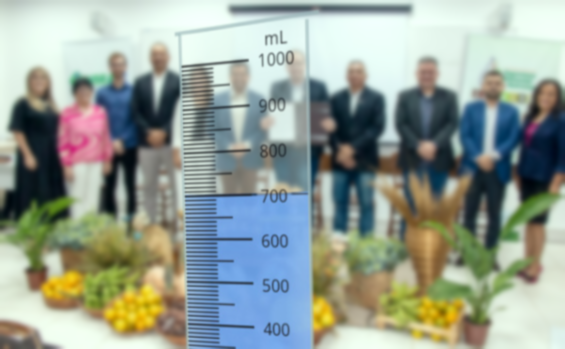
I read 700 mL
